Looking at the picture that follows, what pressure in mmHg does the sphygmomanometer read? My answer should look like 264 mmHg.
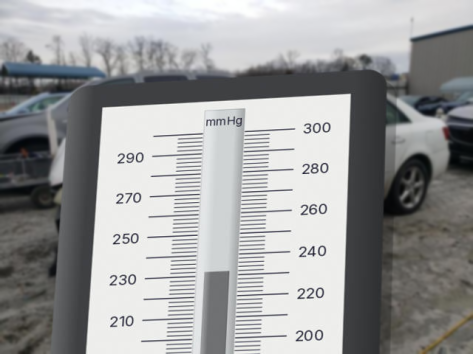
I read 232 mmHg
